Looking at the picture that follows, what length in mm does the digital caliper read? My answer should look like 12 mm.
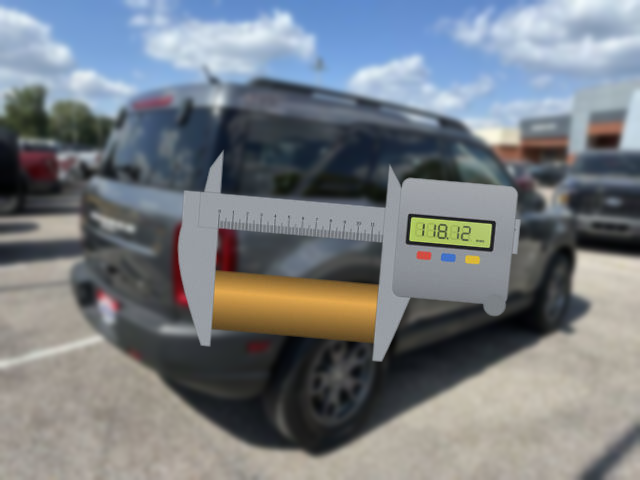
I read 118.12 mm
